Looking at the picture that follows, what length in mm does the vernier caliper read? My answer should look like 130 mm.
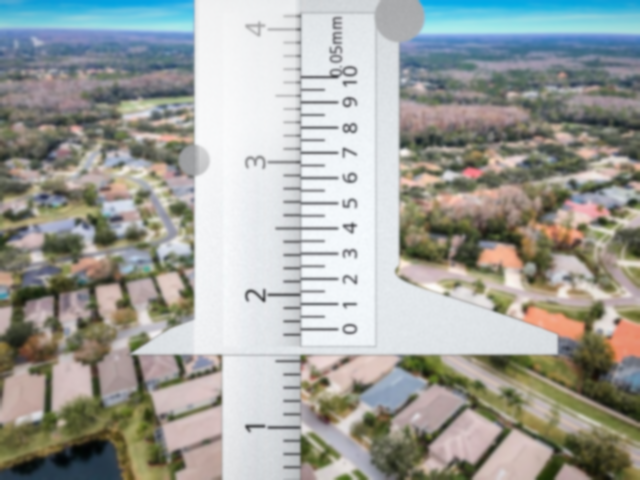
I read 17.4 mm
